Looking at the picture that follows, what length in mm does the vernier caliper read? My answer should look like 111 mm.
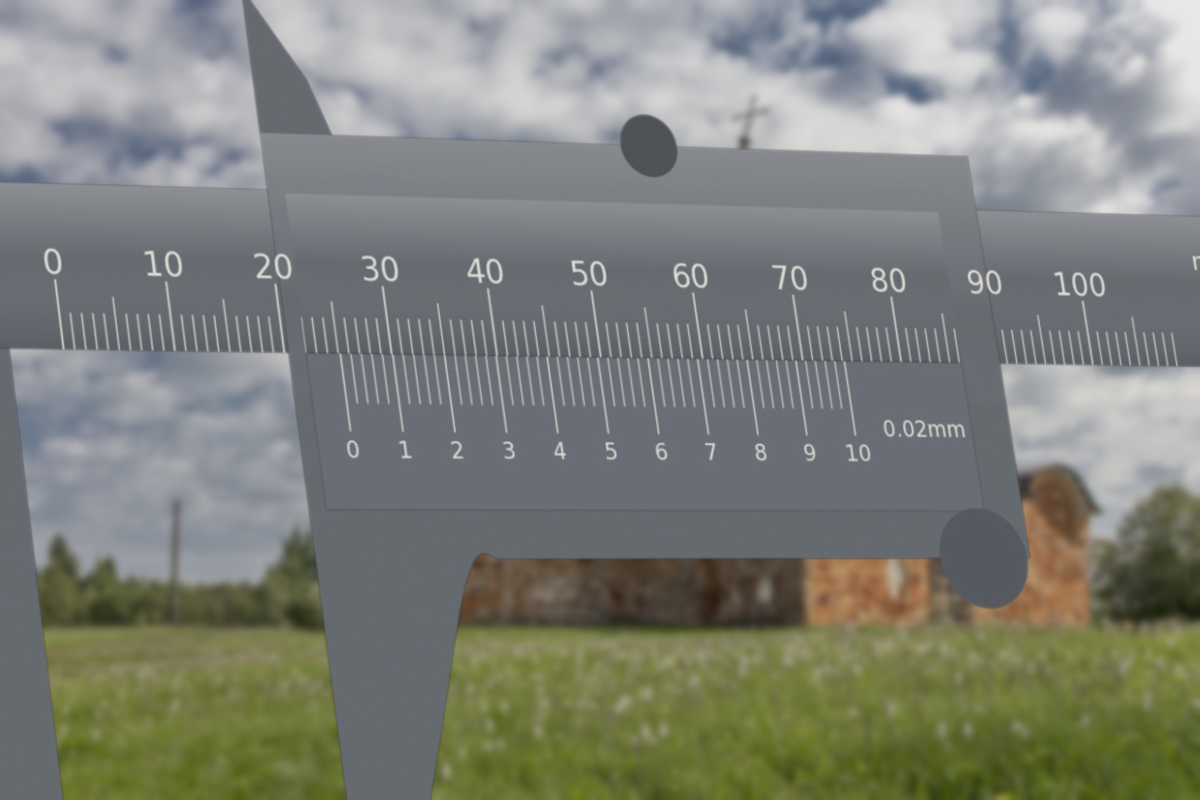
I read 25.2 mm
